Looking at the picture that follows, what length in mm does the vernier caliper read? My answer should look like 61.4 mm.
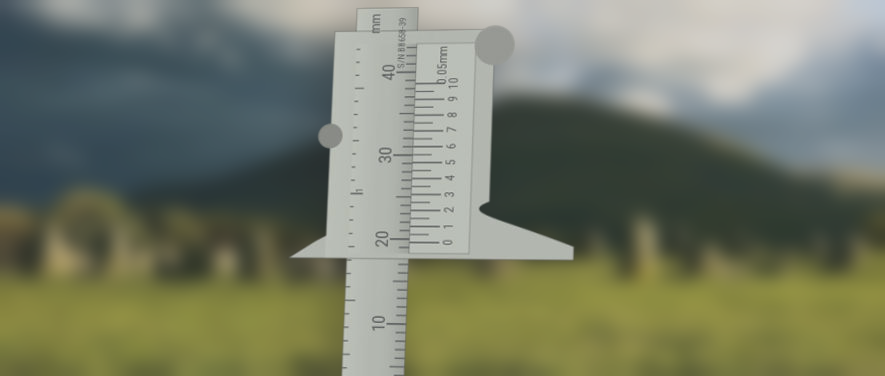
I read 19.6 mm
